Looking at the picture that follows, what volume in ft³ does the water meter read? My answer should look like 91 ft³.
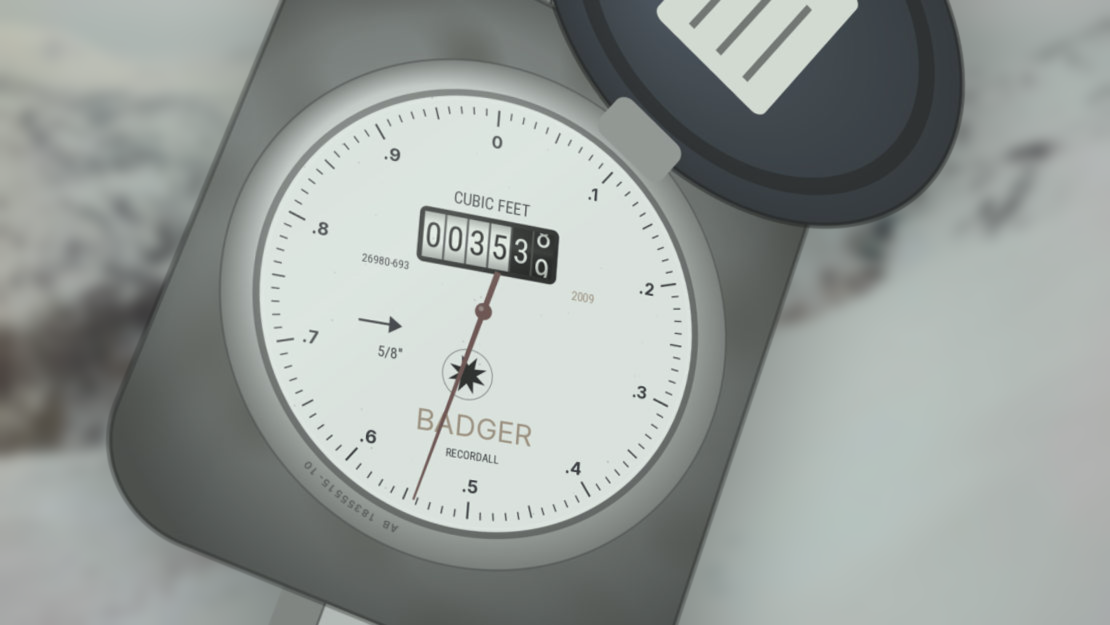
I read 3538.54 ft³
